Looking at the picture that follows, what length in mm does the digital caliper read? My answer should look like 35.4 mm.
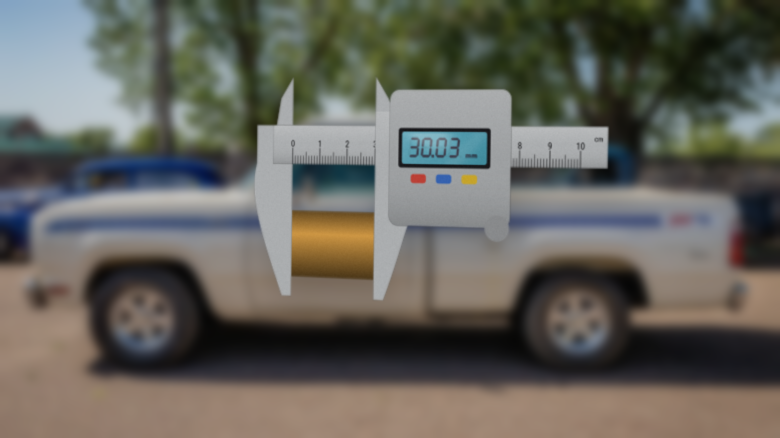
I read 30.03 mm
